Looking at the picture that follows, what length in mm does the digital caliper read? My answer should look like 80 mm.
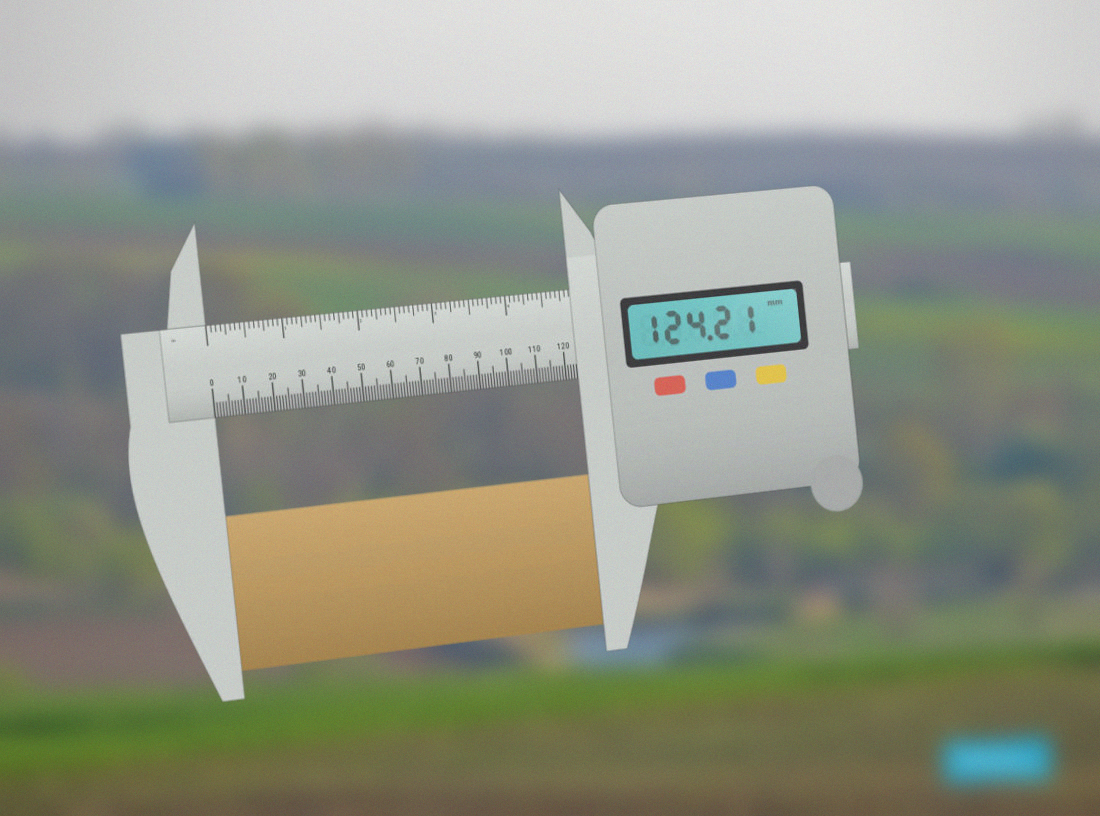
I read 124.21 mm
